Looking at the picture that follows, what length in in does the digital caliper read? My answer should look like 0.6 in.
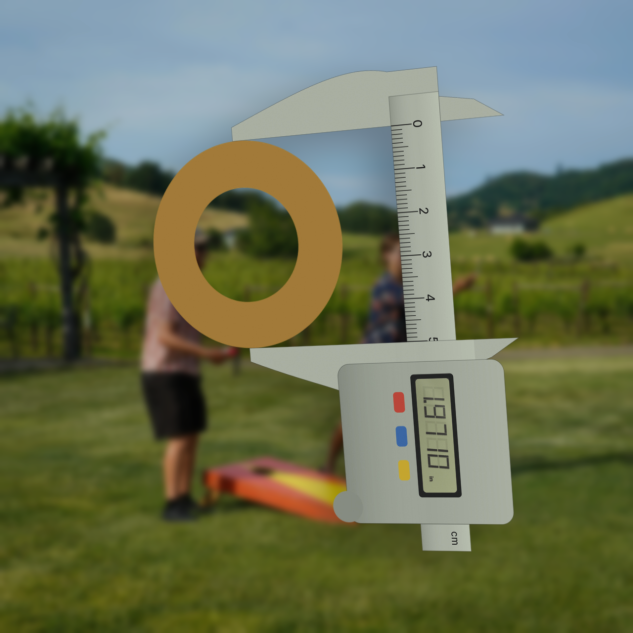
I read 1.9710 in
